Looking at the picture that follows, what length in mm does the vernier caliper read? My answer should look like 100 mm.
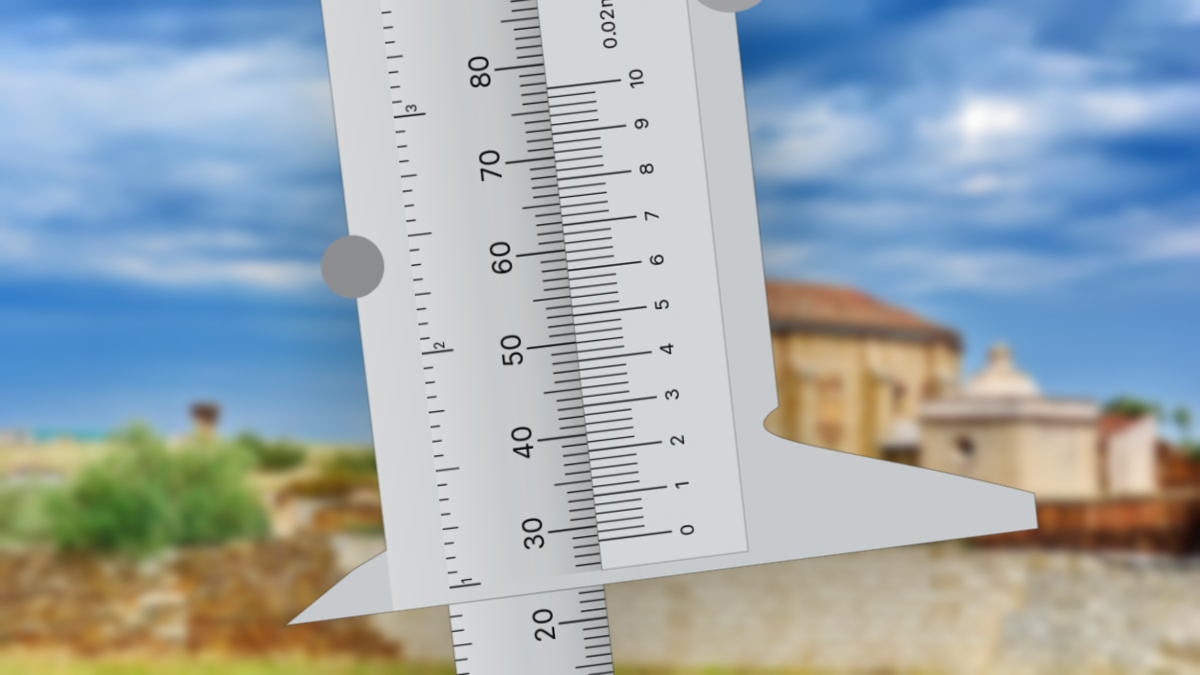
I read 28.4 mm
